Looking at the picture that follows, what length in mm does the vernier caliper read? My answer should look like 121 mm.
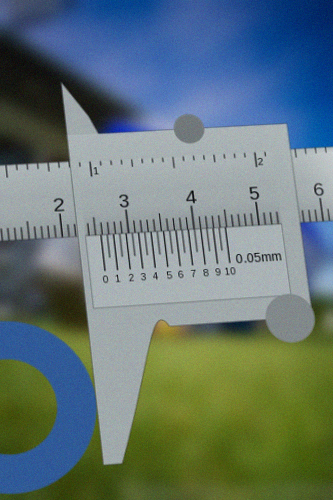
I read 25.8 mm
